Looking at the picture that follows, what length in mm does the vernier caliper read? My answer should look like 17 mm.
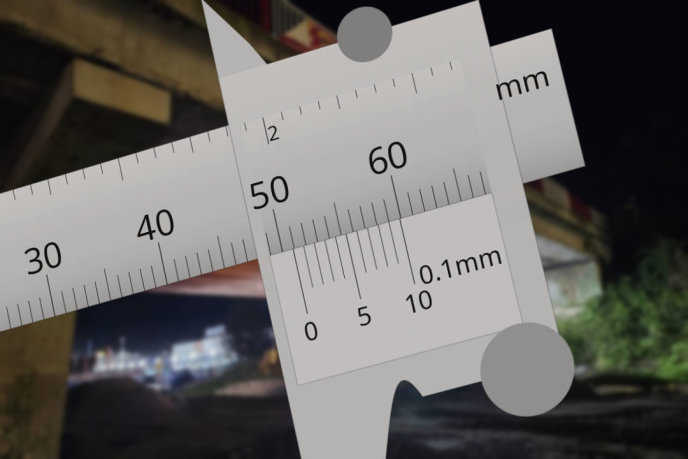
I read 50.9 mm
